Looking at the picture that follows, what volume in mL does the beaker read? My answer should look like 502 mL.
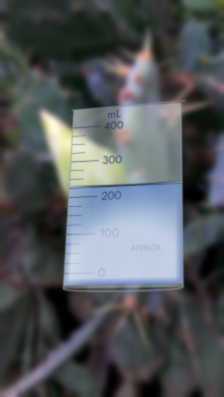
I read 225 mL
